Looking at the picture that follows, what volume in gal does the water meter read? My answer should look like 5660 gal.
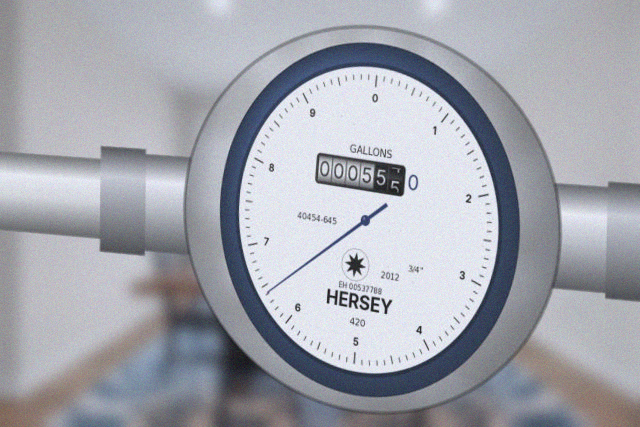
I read 5546.4 gal
